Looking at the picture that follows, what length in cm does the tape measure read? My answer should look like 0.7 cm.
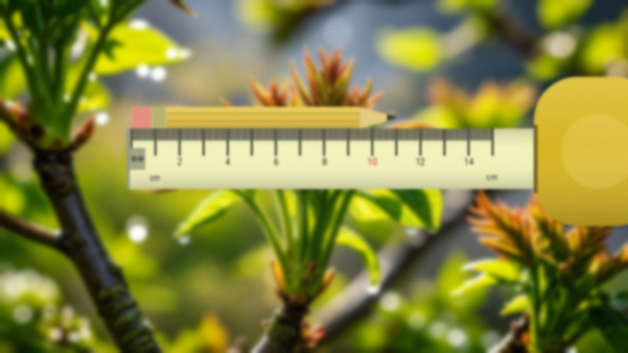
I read 11 cm
